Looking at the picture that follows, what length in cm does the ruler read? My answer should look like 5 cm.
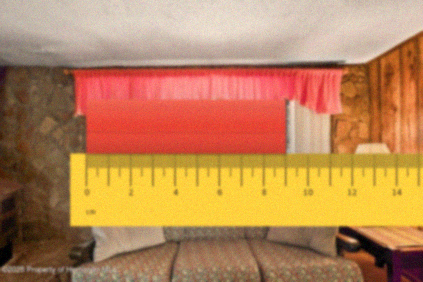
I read 9 cm
